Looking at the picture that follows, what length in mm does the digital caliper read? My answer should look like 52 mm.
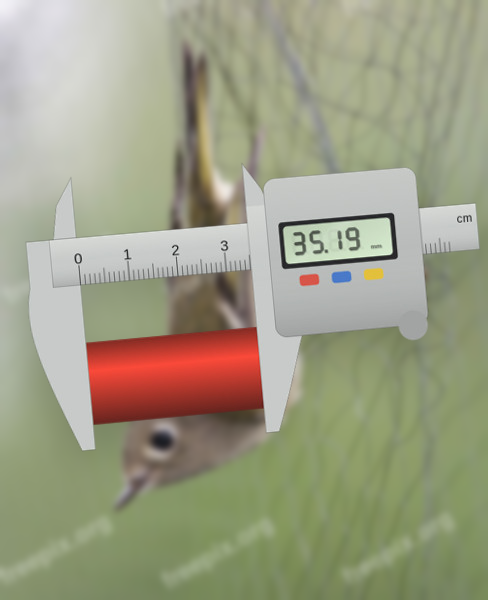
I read 35.19 mm
